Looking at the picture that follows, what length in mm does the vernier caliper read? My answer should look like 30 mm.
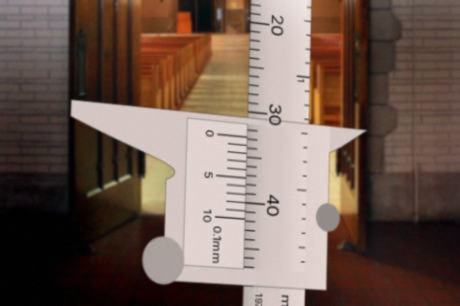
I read 32.8 mm
